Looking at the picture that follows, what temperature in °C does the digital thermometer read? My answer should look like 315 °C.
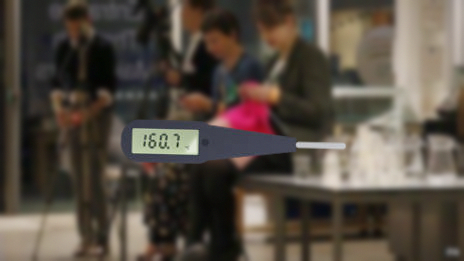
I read 160.7 °C
